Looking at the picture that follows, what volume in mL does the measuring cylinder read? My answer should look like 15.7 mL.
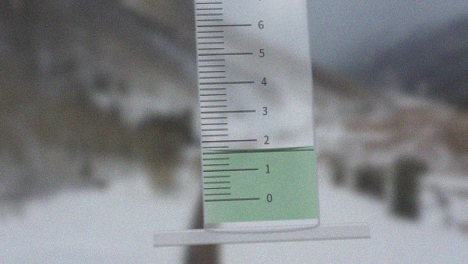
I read 1.6 mL
